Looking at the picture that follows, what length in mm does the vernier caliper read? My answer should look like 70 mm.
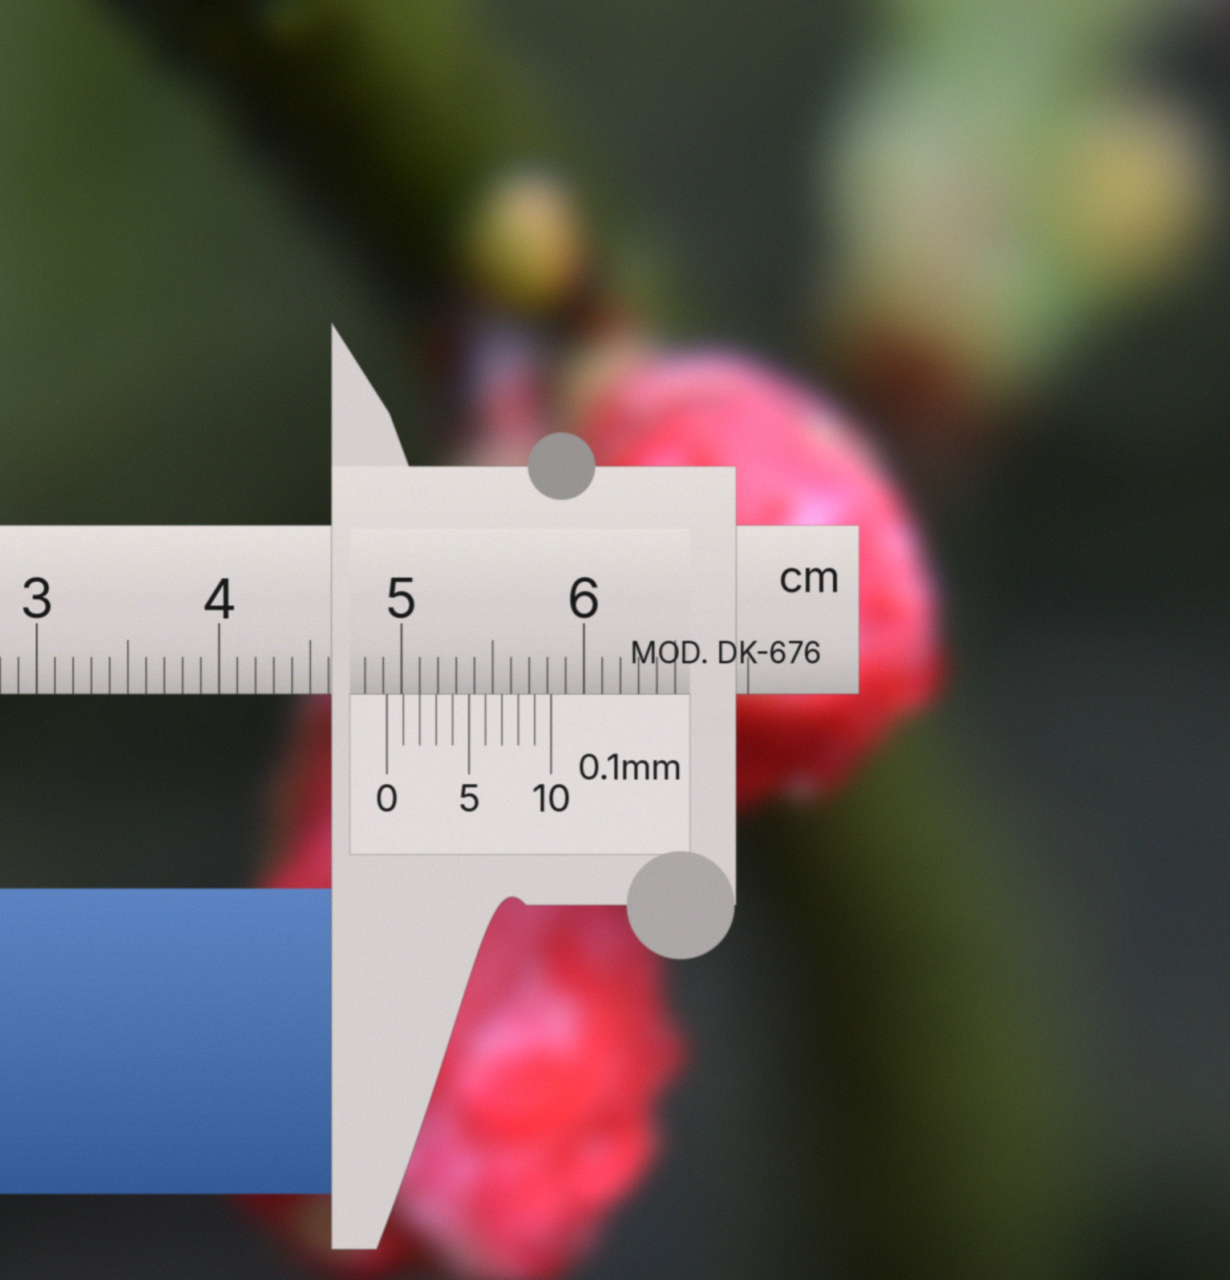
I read 49.2 mm
